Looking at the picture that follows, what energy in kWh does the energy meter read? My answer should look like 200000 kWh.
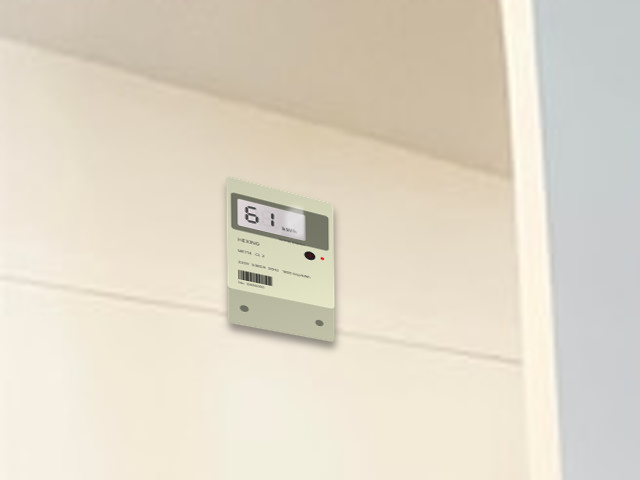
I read 61 kWh
